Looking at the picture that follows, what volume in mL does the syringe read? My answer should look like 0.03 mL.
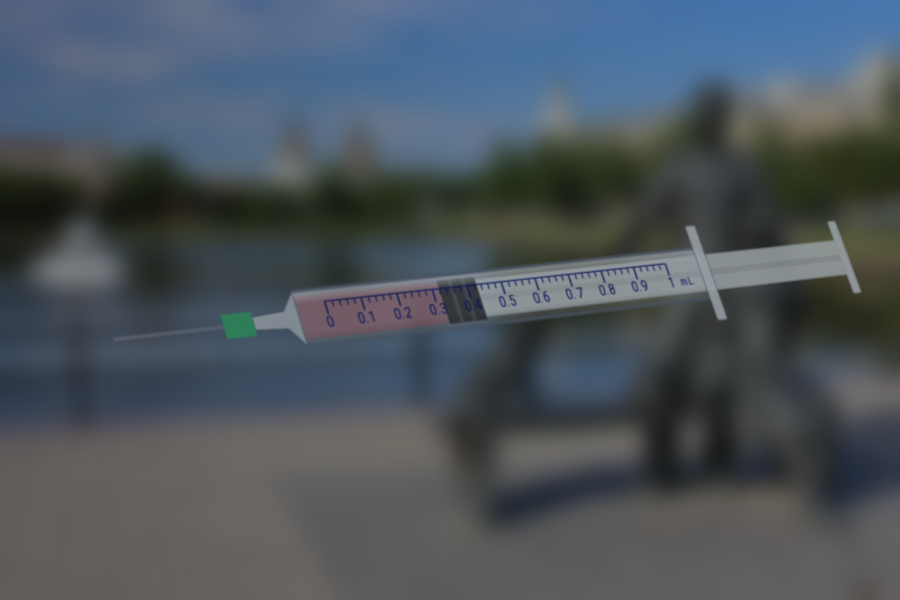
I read 0.32 mL
